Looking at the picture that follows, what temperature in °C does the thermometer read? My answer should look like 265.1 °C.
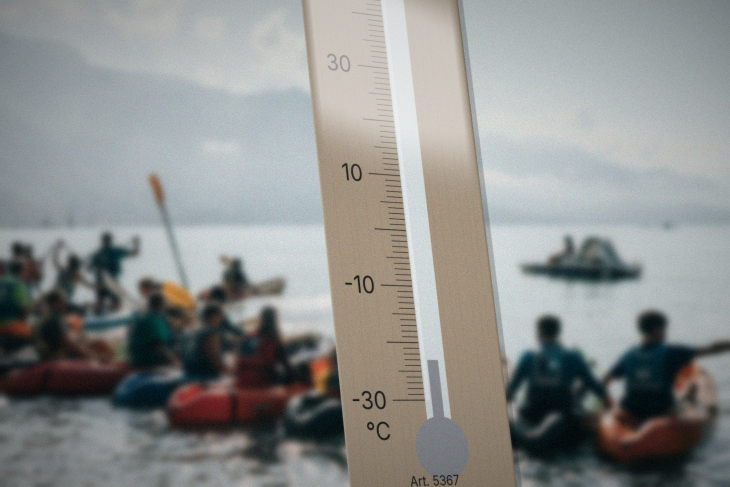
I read -23 °C
